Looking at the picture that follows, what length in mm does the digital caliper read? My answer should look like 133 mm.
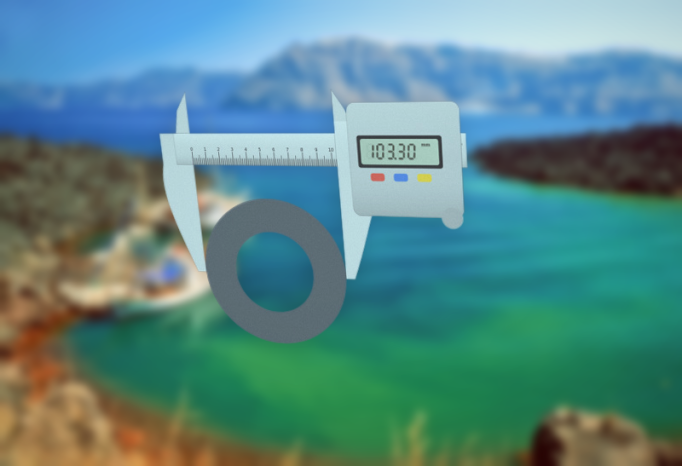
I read 103.30 mm
